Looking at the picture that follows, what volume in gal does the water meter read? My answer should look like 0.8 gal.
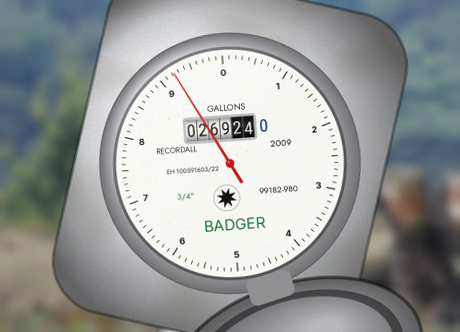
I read 269239.2 gal
